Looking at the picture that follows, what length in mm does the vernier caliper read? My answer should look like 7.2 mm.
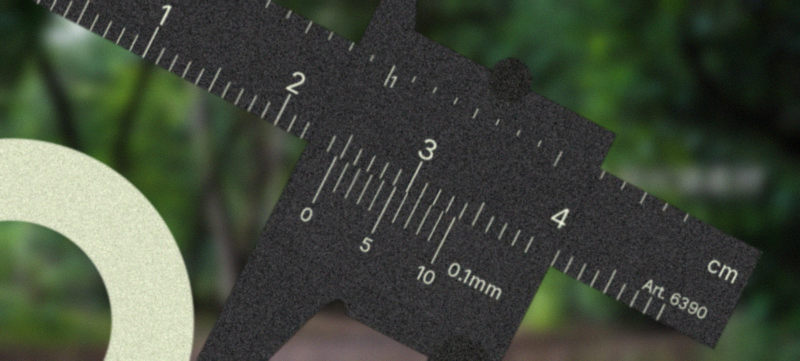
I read 24.7 mm
